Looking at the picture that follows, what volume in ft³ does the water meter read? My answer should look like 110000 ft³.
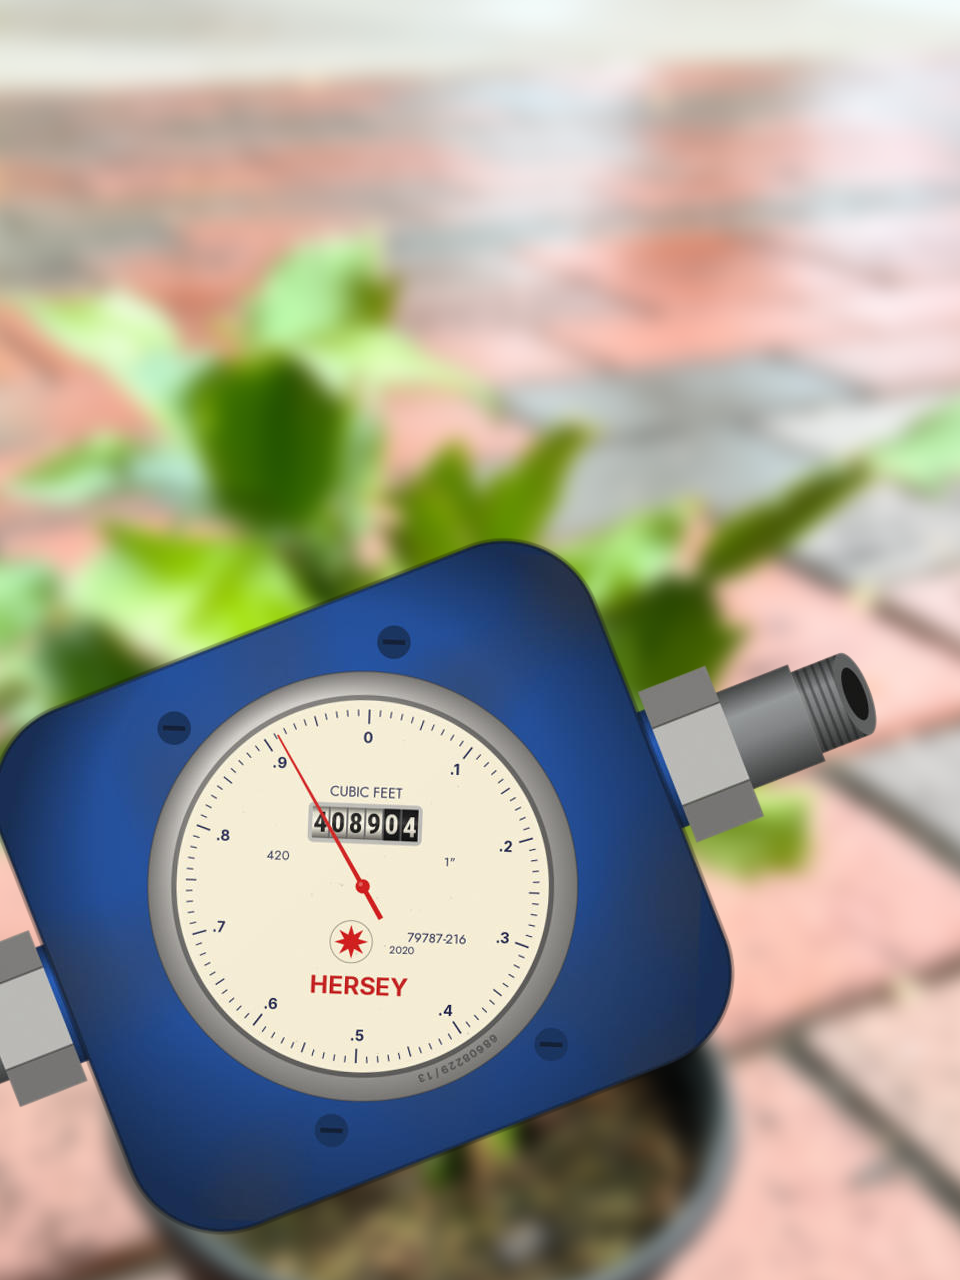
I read 408903.91 ft³
